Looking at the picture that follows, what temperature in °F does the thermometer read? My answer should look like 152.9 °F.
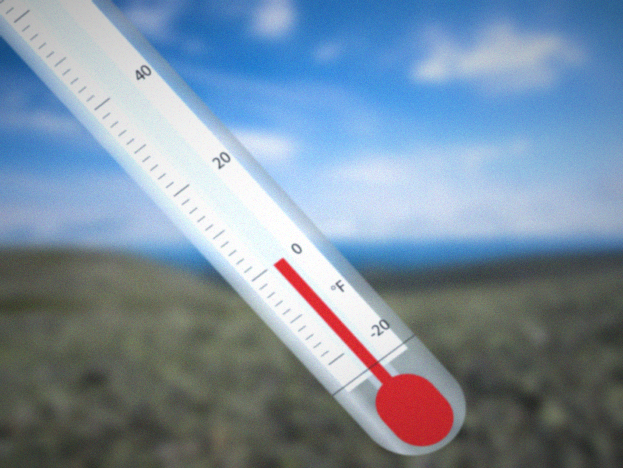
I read 0 °F
